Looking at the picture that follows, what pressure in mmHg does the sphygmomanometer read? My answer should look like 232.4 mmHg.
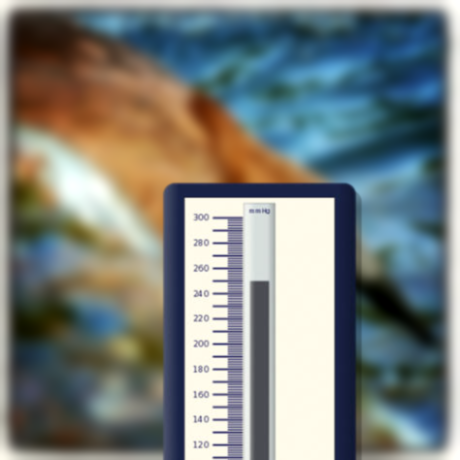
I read 250 mmHg
